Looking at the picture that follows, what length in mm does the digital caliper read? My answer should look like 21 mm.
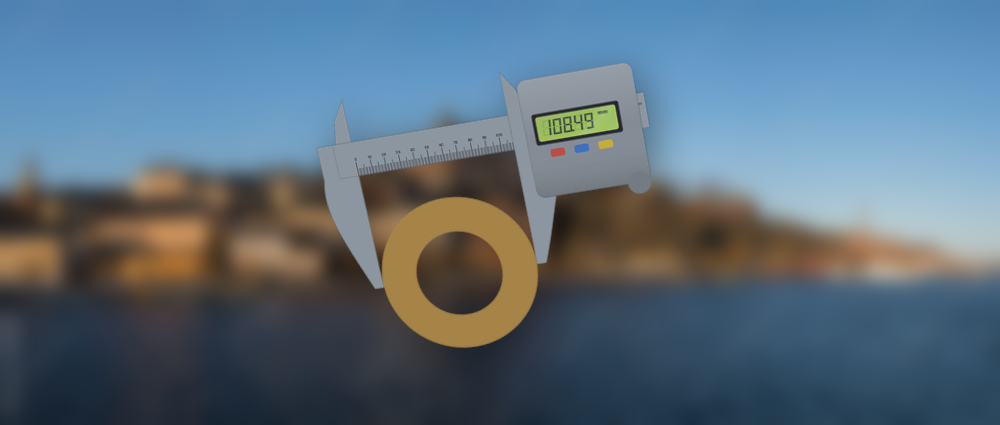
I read 108.49 mm
